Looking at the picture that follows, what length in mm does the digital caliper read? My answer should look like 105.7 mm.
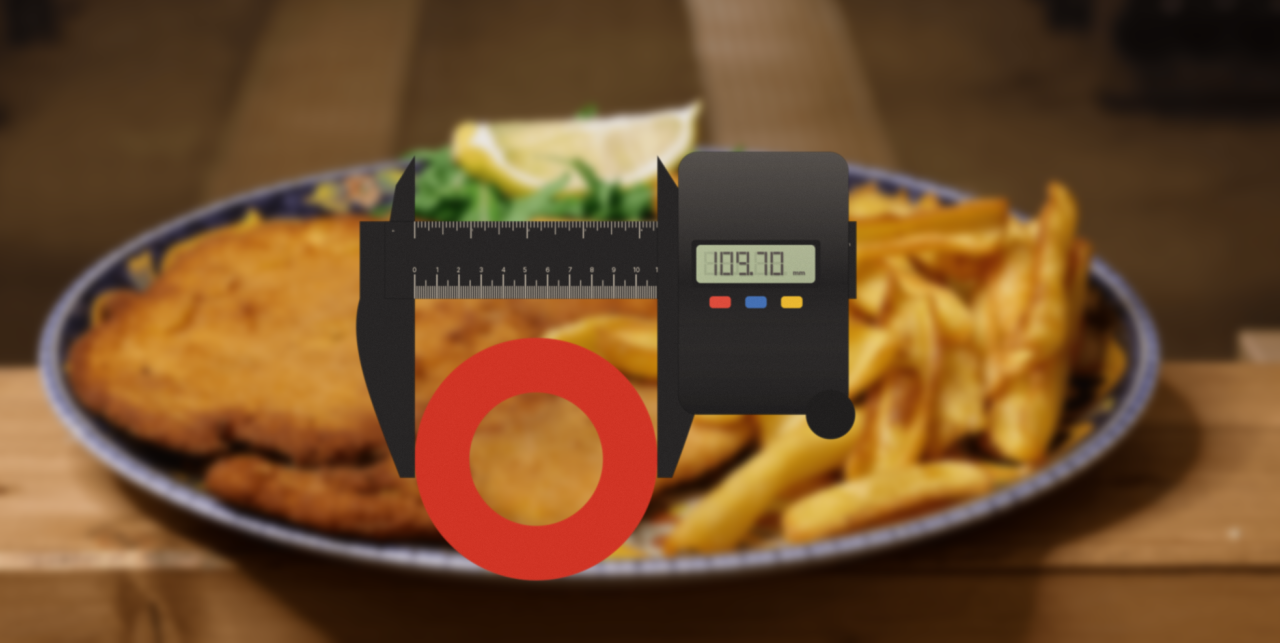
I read 109.70 mm
